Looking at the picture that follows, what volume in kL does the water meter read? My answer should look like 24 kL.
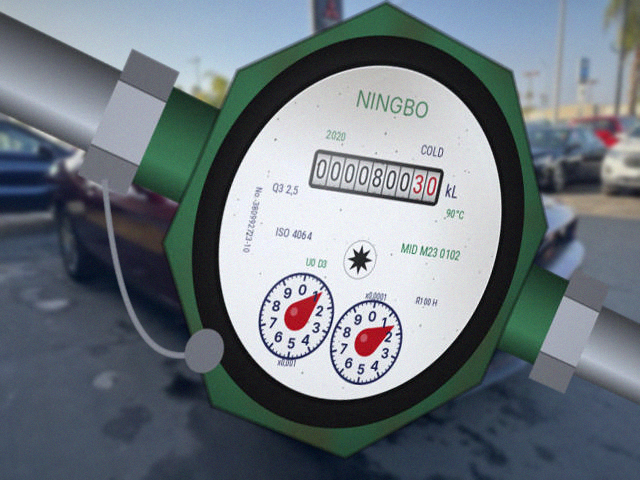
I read 800.3011 kL
